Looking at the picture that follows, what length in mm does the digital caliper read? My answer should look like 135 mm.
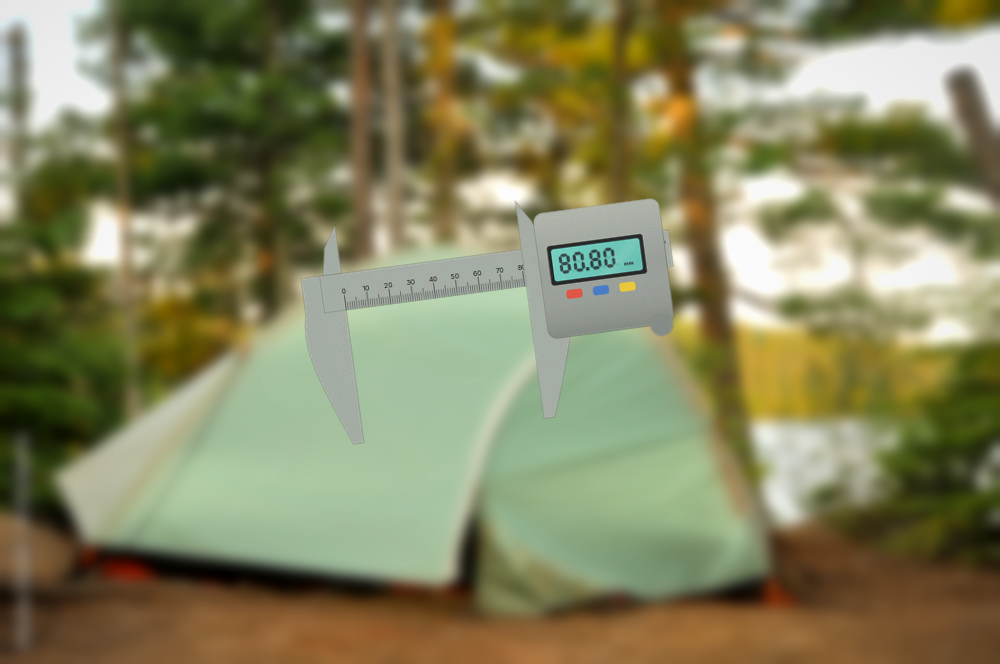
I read 80.80 mm
